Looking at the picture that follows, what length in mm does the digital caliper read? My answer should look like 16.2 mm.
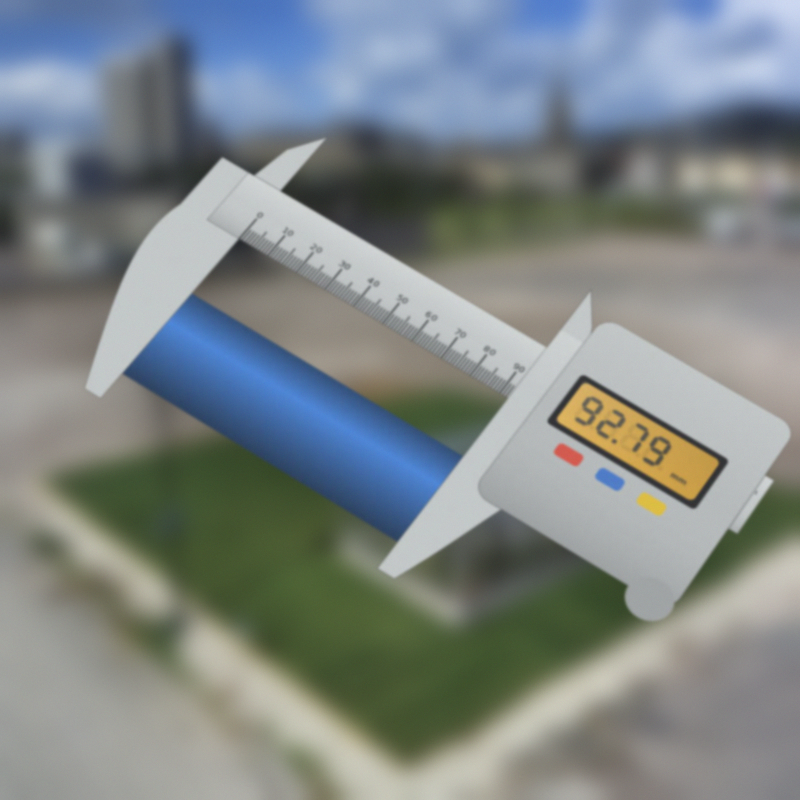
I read 92.79 mm
